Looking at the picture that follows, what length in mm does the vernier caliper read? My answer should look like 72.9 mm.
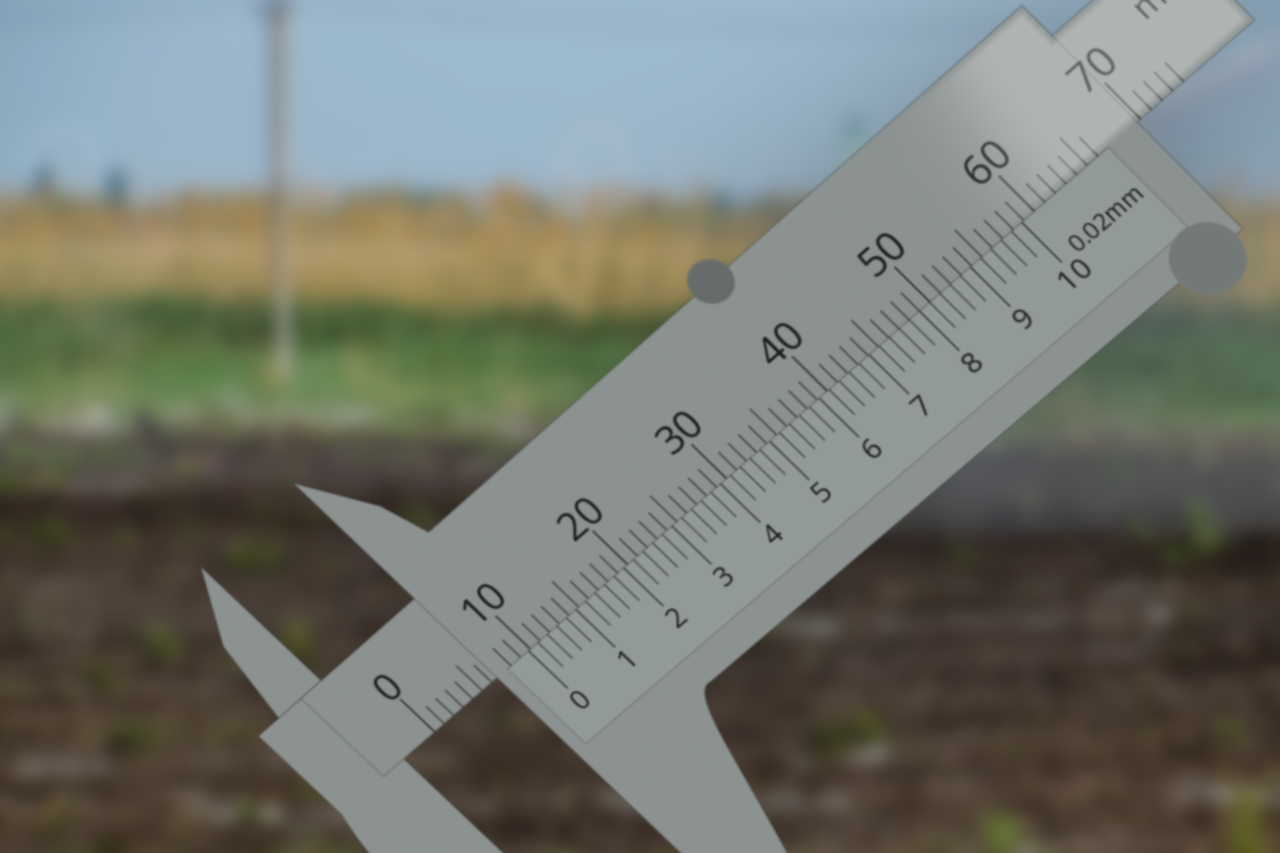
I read 9.8 mm
